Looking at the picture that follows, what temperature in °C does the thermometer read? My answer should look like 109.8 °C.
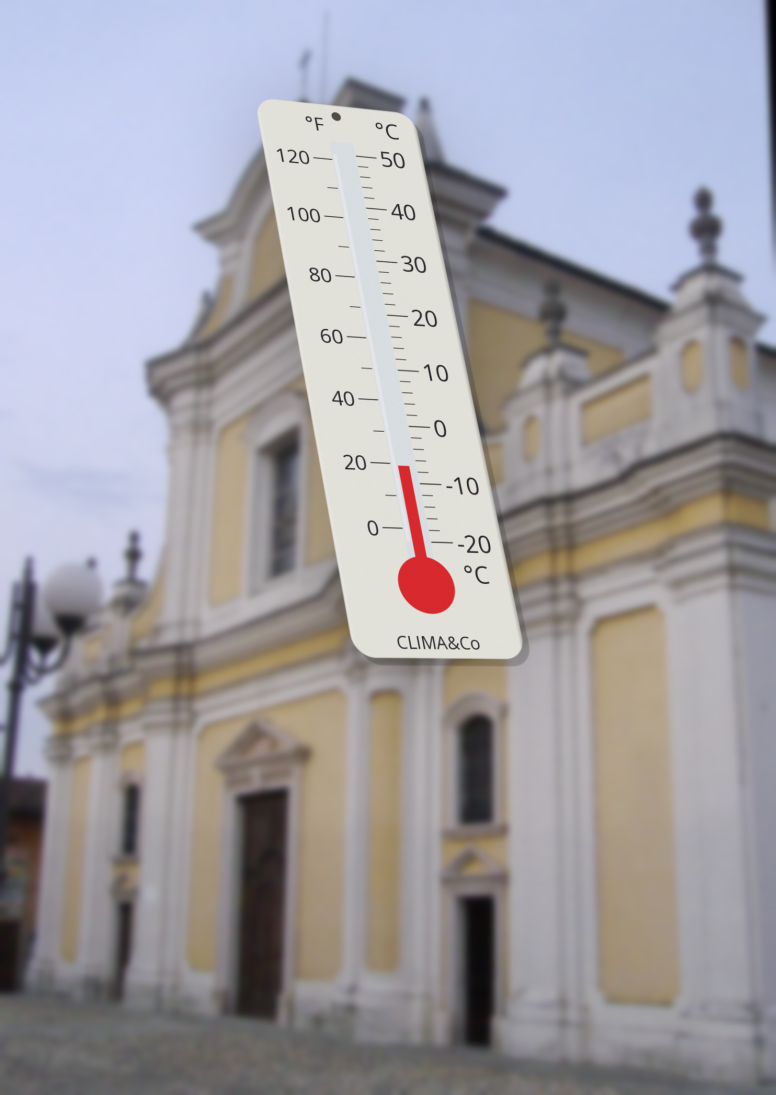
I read -7 °C
